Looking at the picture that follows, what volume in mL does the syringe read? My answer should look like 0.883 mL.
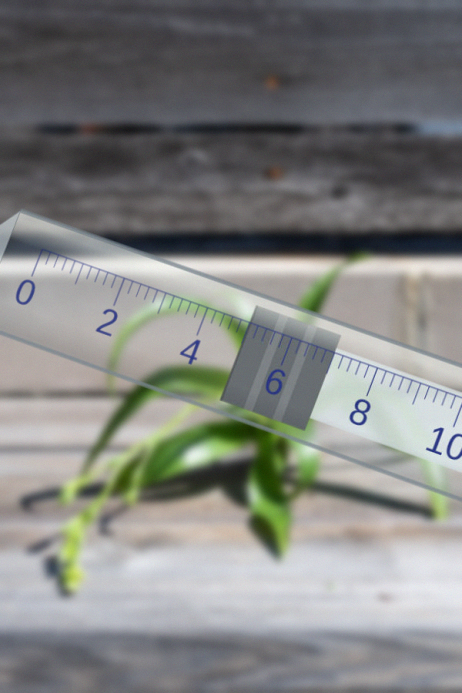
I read 5 mL
